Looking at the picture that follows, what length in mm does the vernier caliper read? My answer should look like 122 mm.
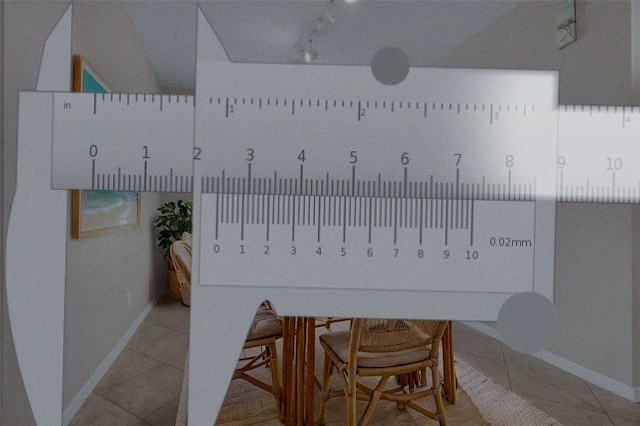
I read 24.0 mm
